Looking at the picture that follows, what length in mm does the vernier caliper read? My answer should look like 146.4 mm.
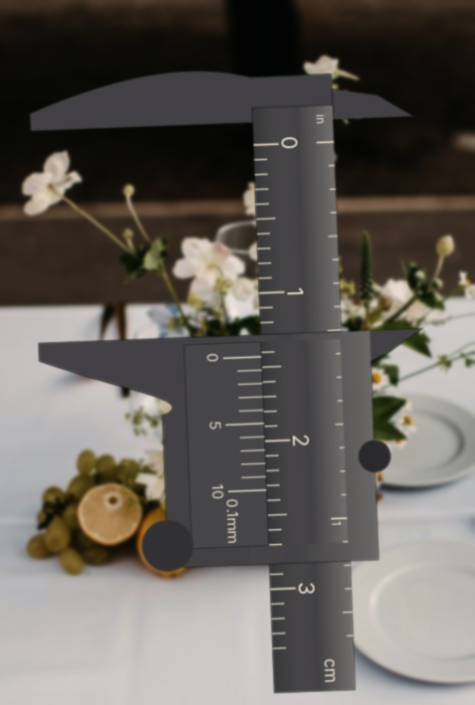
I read 14.3 mm
